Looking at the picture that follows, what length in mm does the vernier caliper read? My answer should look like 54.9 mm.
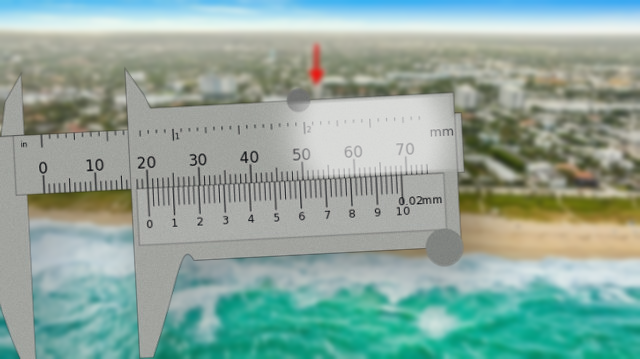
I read 20.0 mm
